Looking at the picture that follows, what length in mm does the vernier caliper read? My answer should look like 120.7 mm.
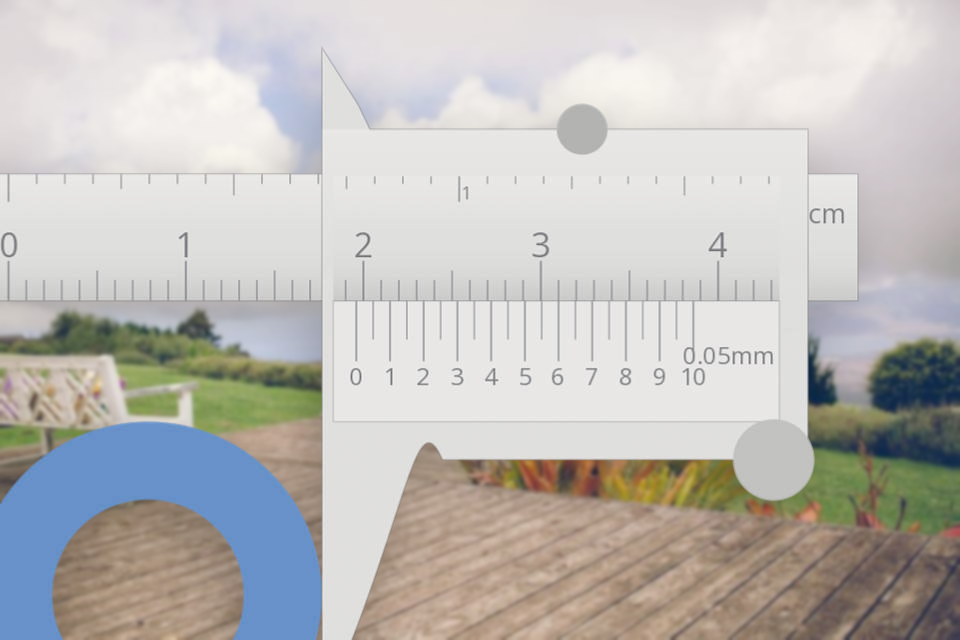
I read 19.6 mm
